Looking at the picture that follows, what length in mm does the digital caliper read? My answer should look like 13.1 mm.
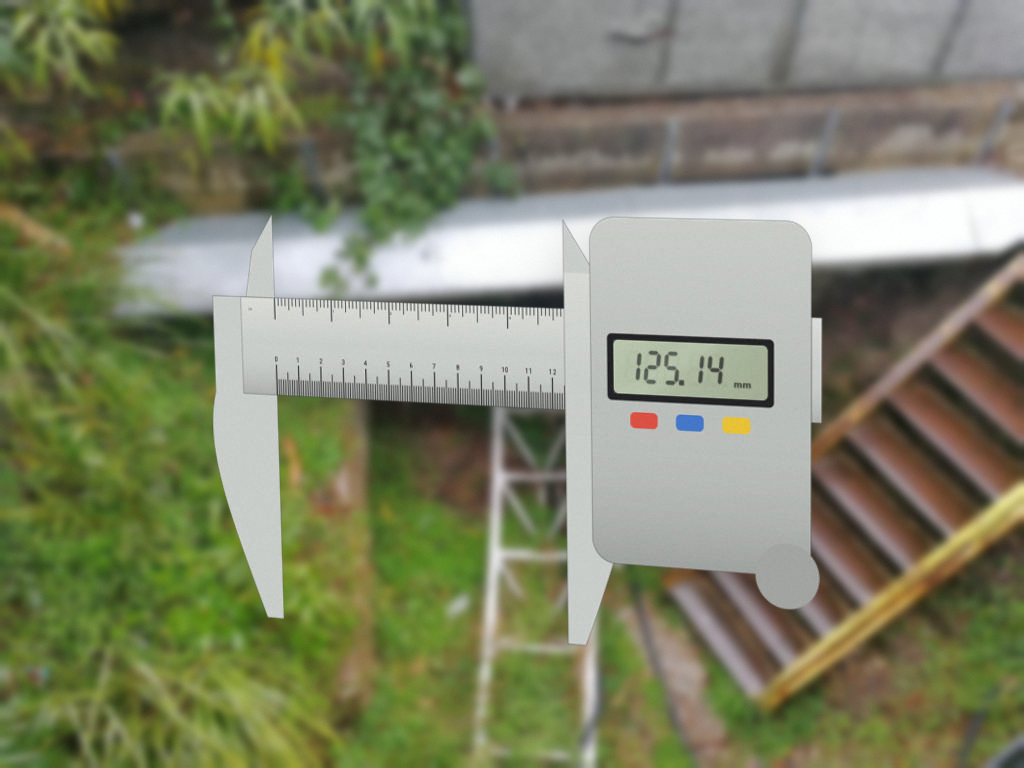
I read 125.14 mm
